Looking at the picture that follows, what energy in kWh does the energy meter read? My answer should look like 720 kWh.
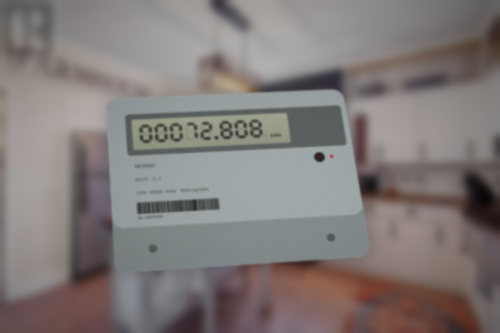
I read 72.808 kWh
